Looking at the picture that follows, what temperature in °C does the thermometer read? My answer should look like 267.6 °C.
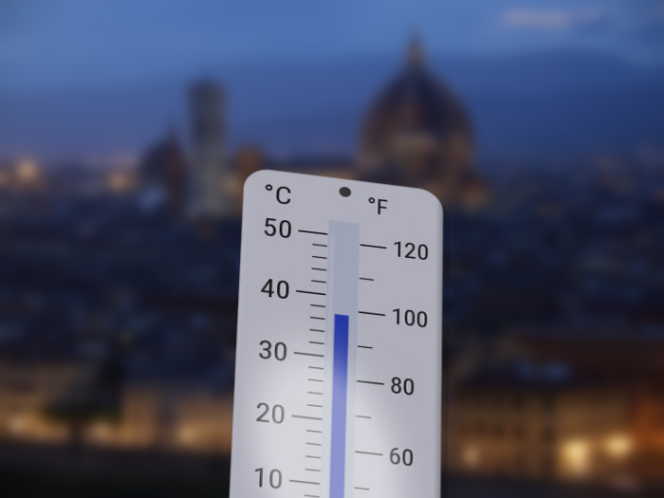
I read 37 °C
